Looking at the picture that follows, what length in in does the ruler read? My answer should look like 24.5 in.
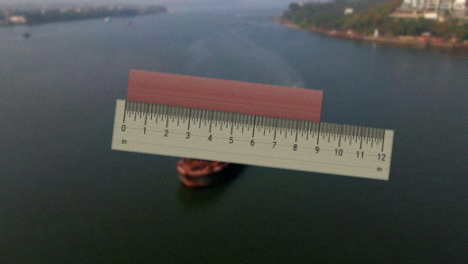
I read 9 in
